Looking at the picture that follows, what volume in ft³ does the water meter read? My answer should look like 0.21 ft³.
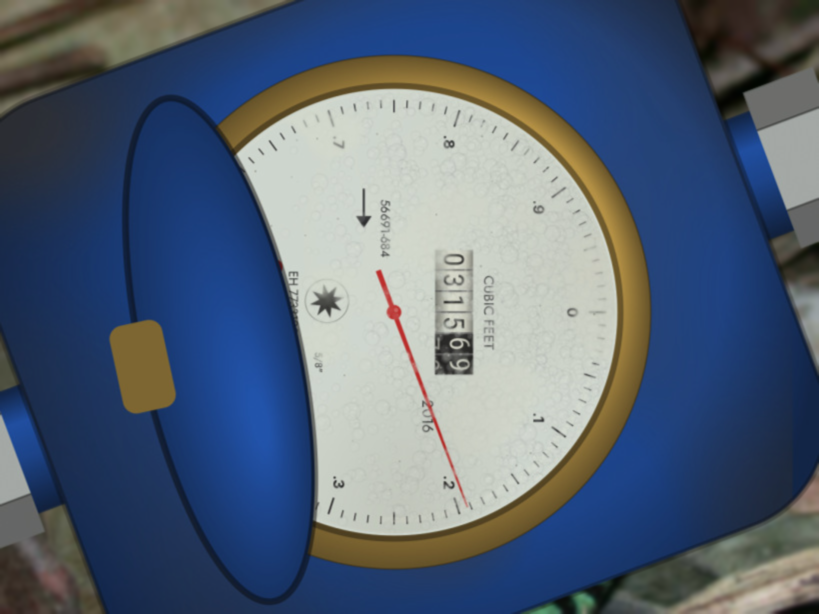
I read 31569.19 ft³
